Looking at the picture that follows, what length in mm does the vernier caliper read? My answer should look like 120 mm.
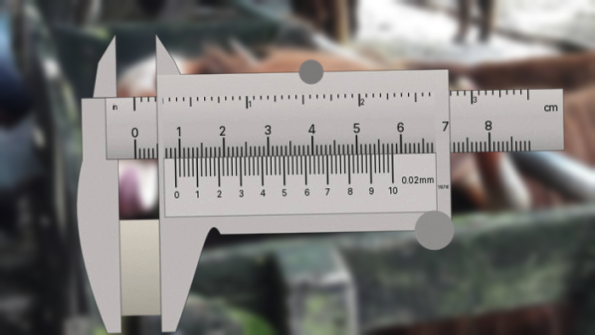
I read 9.0 mm
